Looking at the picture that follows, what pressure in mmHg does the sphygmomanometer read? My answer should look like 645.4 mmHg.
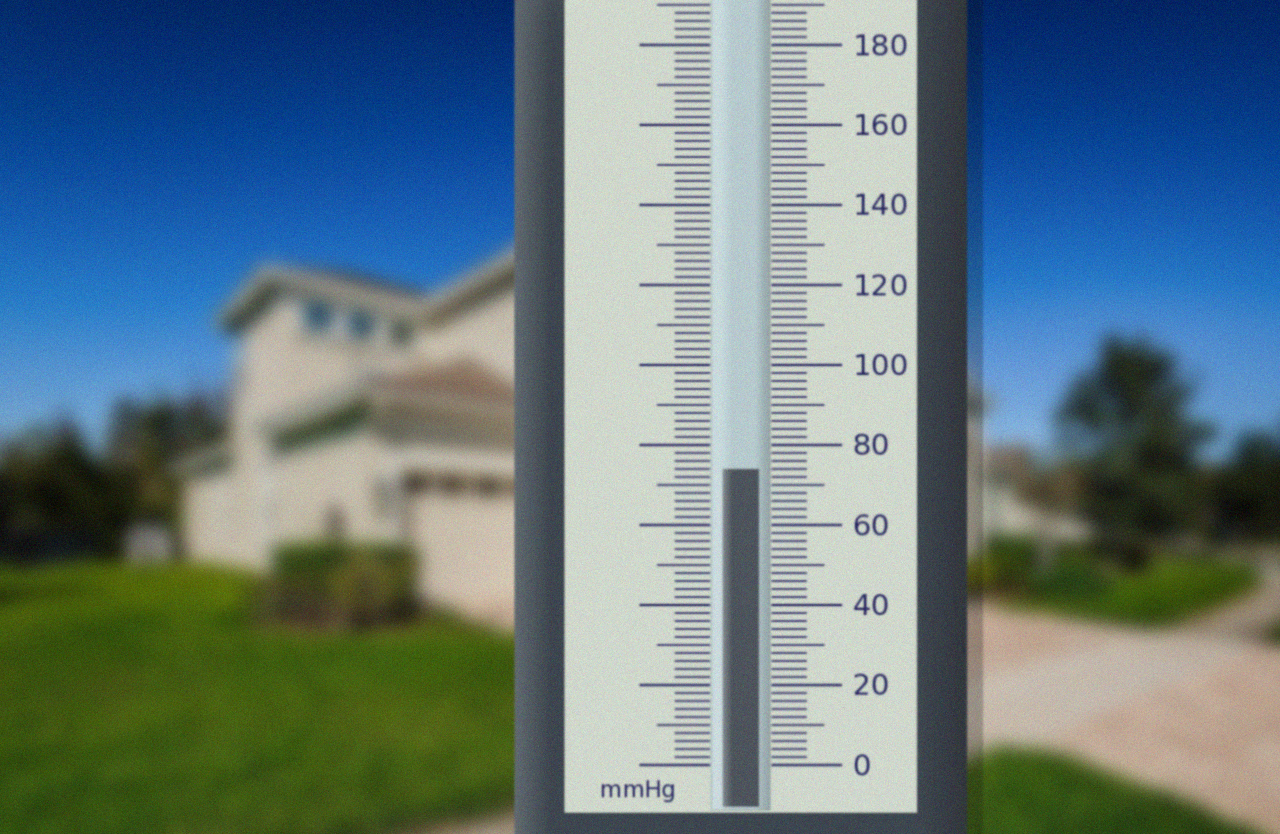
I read 74 mmHg
